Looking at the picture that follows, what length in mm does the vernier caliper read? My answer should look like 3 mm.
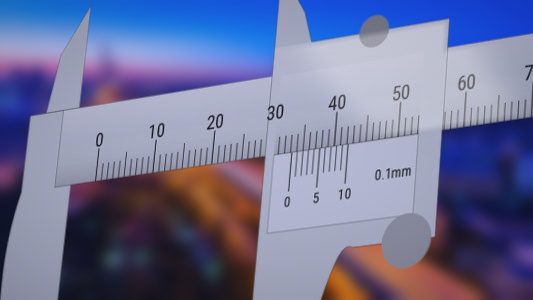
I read 33.2 mm
